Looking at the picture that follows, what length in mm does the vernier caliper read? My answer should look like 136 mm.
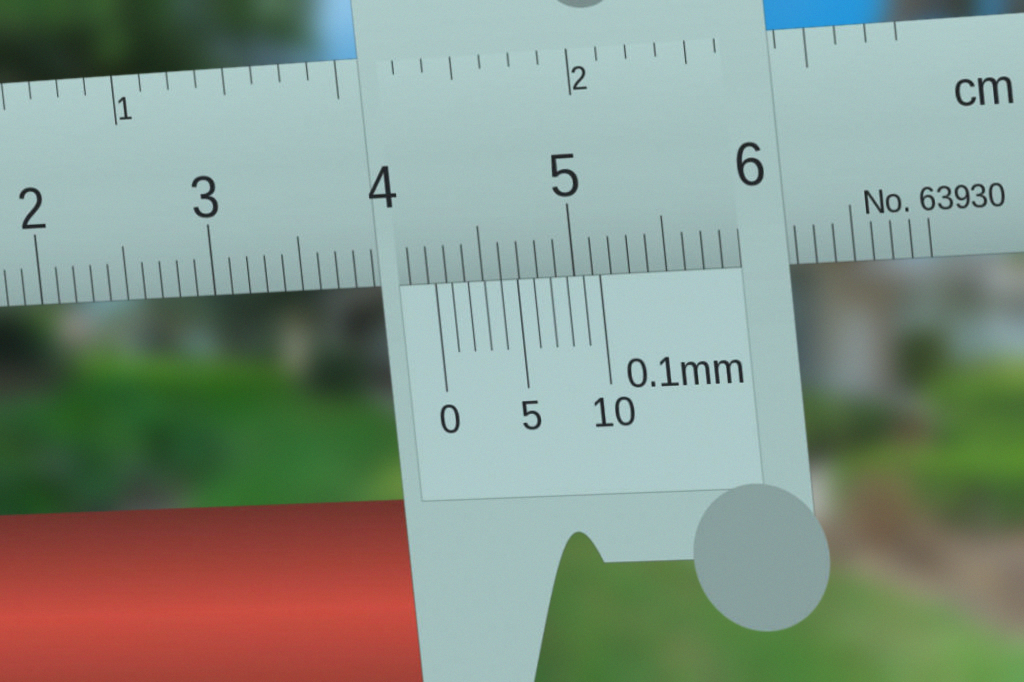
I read 42.4 mm
